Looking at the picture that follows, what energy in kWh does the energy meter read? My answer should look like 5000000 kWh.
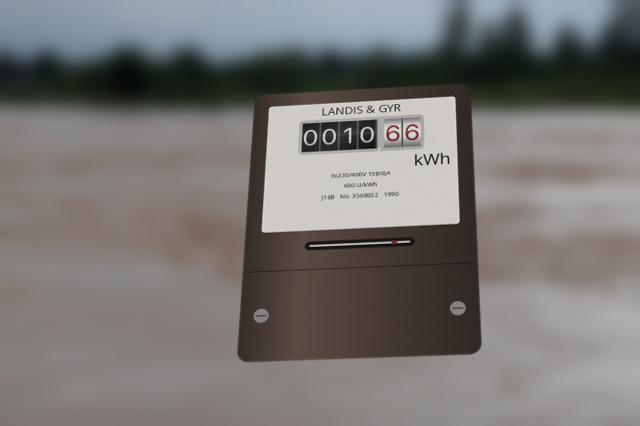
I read 10.66 kWh
